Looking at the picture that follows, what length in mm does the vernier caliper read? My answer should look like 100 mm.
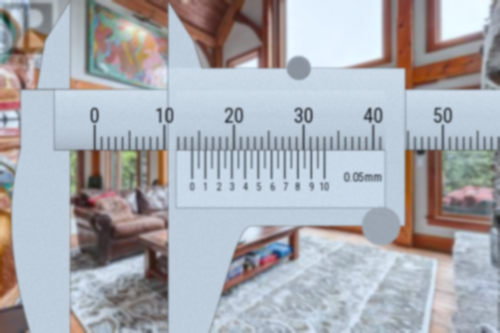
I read 14.0 mm
